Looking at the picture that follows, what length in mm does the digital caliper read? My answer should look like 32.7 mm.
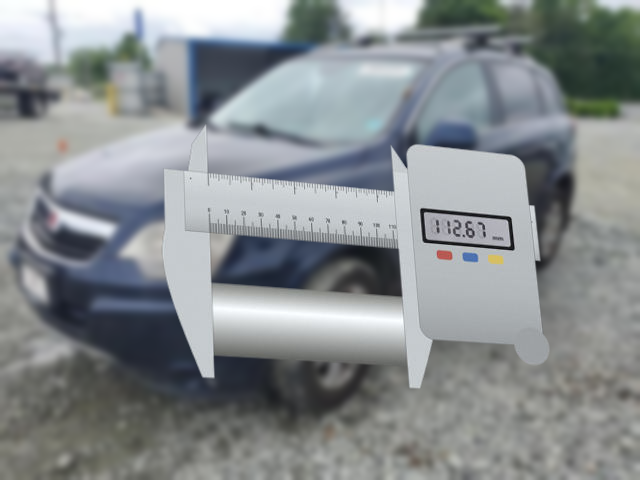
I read 112.67 mm
